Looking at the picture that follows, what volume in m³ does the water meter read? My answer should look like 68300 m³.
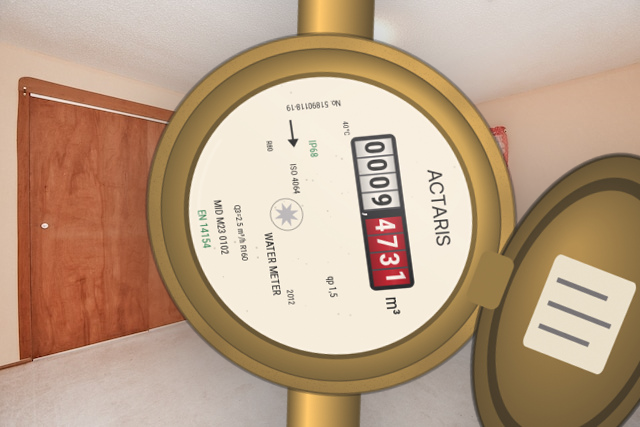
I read 9.4731 m³
